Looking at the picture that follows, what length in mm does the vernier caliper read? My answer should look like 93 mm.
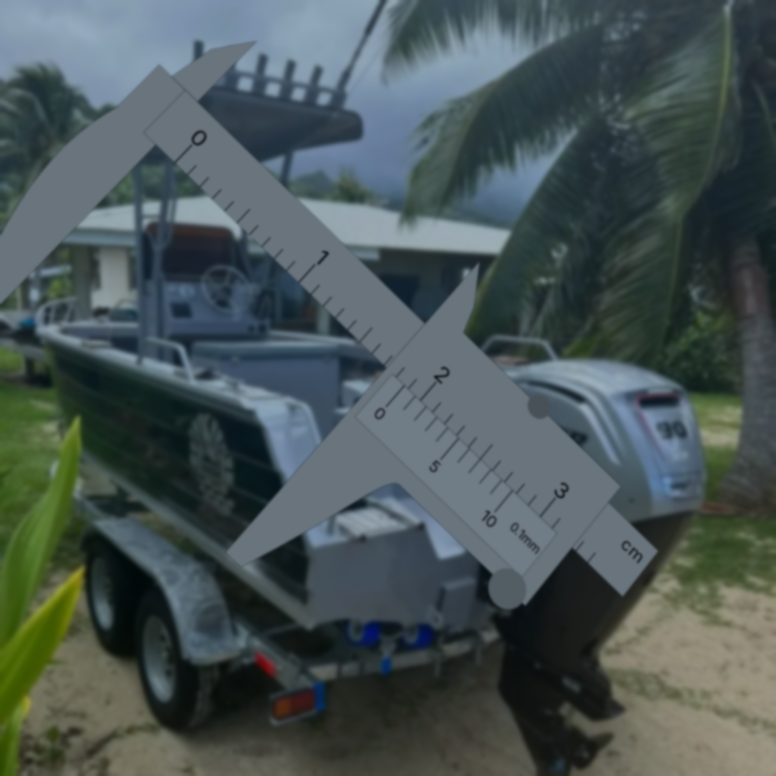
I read 18.7 mm
